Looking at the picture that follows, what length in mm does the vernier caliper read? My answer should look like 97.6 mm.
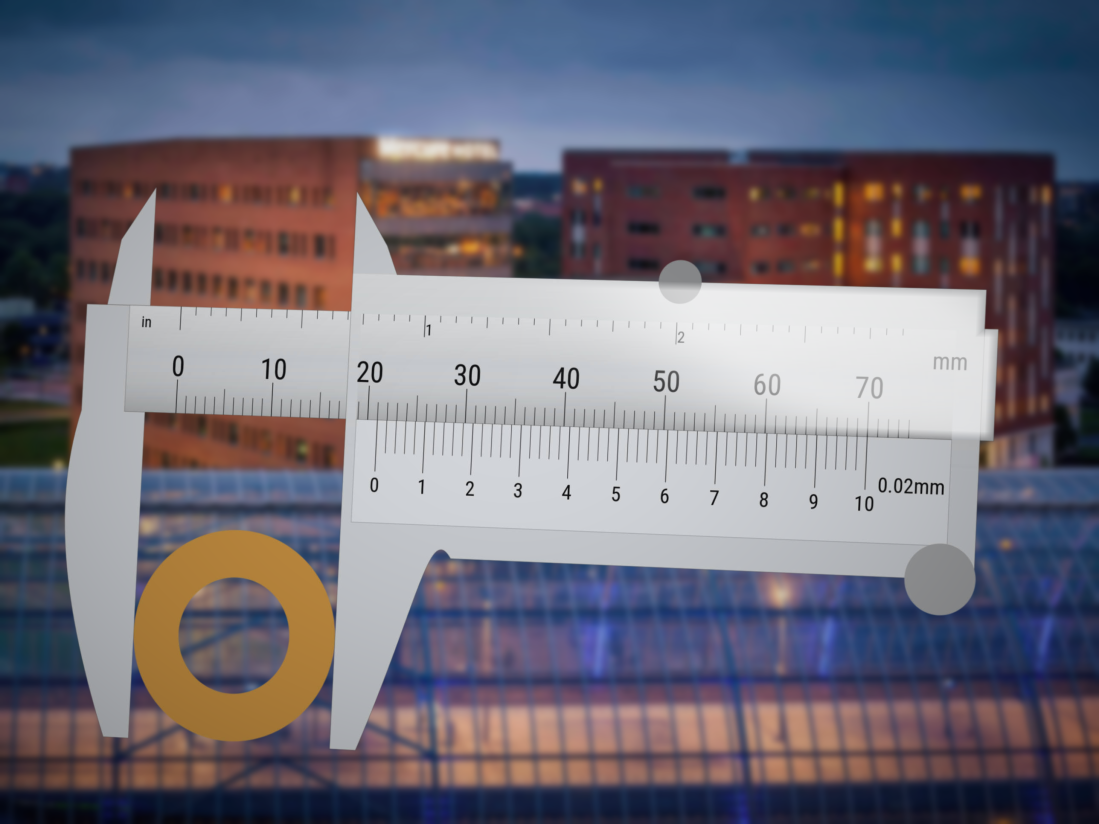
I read 21.0 mm
